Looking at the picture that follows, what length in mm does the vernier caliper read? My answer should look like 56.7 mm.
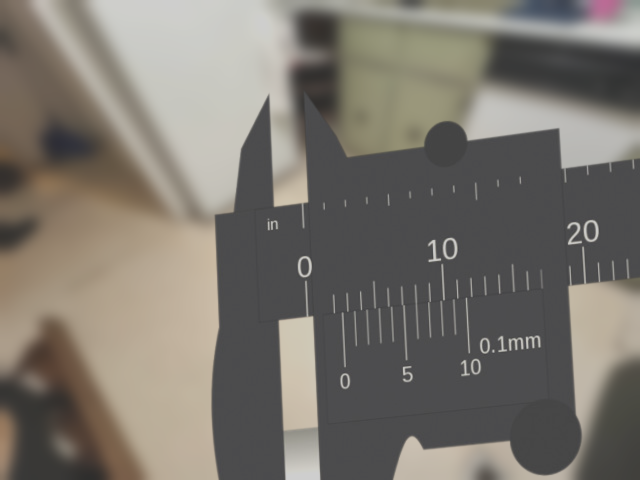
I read 2.6 mm
